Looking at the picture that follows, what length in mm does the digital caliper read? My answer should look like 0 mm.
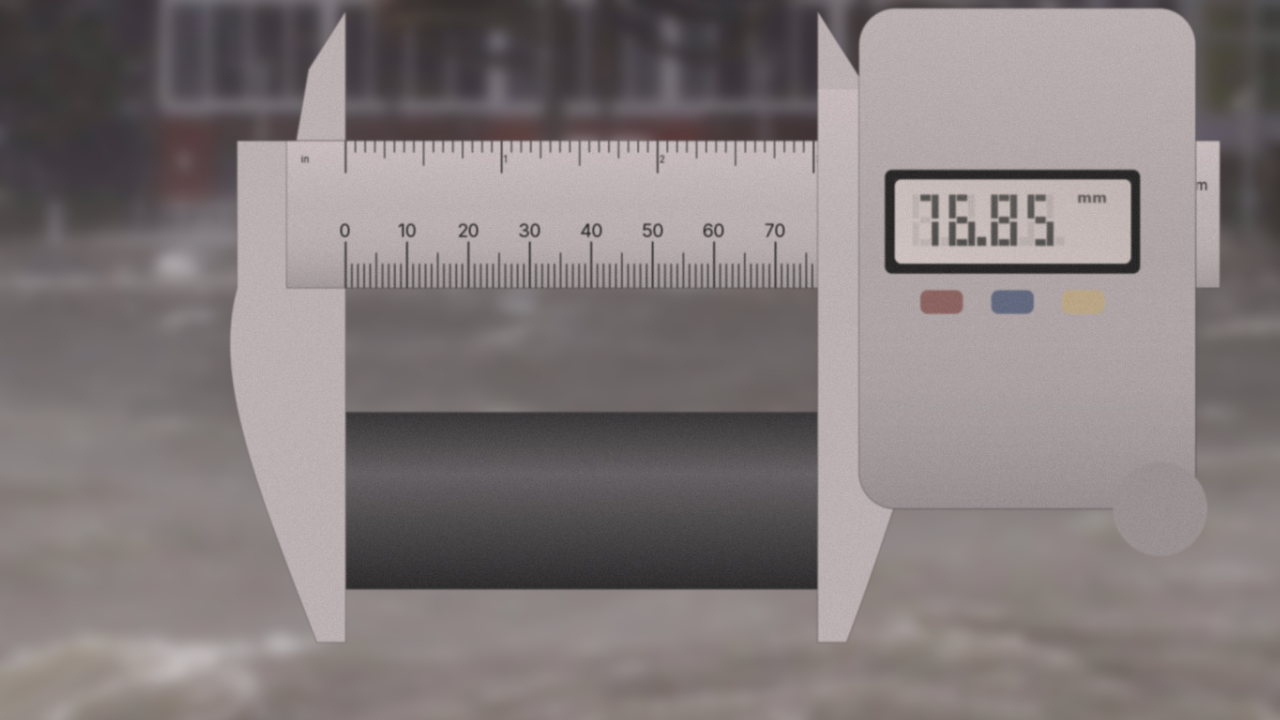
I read 76.85 mm
